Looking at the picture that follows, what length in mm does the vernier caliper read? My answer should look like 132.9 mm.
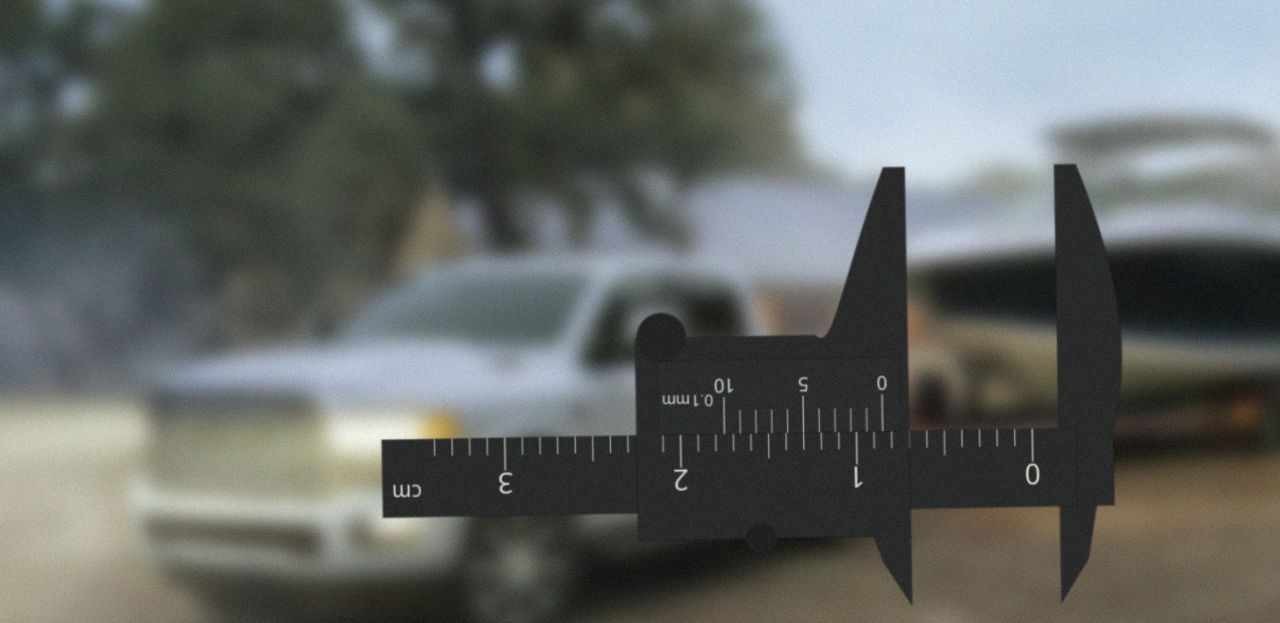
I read 8.5 mm
